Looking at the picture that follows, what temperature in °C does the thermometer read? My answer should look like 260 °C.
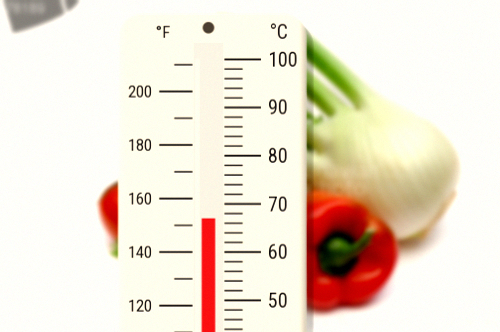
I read 67 °C
